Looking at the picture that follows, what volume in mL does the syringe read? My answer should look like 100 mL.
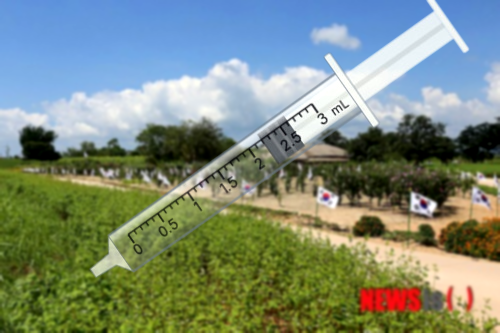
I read 2.2 mL
